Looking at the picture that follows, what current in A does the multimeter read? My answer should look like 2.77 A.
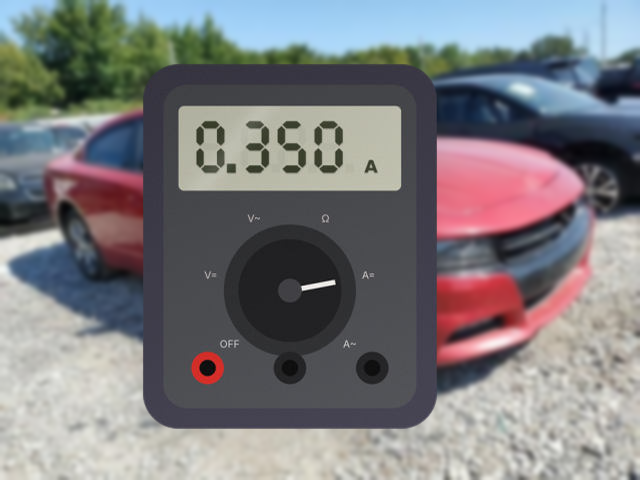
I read 0.350 A
